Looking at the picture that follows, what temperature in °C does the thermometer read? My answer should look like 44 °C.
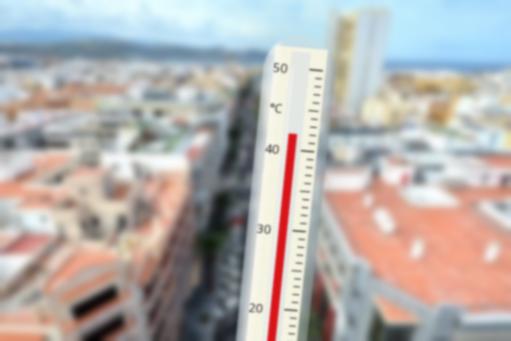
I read 42 °C
